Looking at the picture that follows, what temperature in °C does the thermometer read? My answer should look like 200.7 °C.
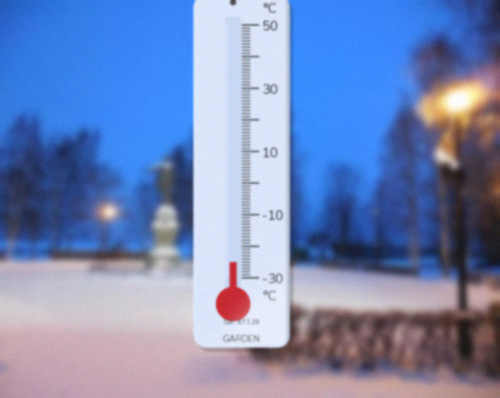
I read -25 °C
